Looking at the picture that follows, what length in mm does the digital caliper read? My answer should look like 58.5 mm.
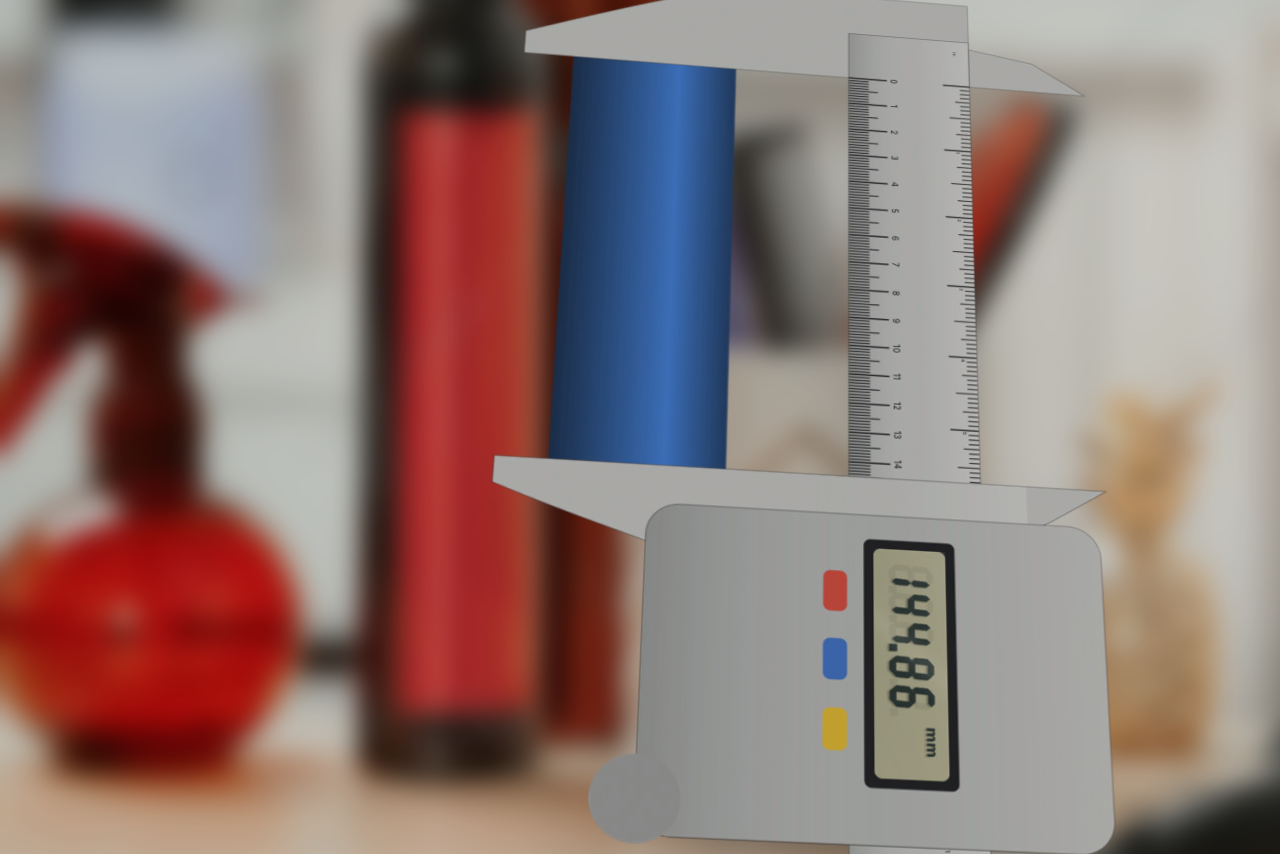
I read 144.86 mm
